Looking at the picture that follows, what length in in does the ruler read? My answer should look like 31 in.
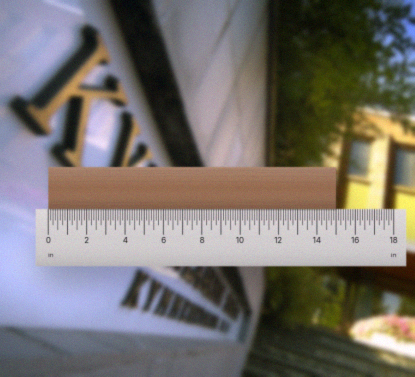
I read 15 in
